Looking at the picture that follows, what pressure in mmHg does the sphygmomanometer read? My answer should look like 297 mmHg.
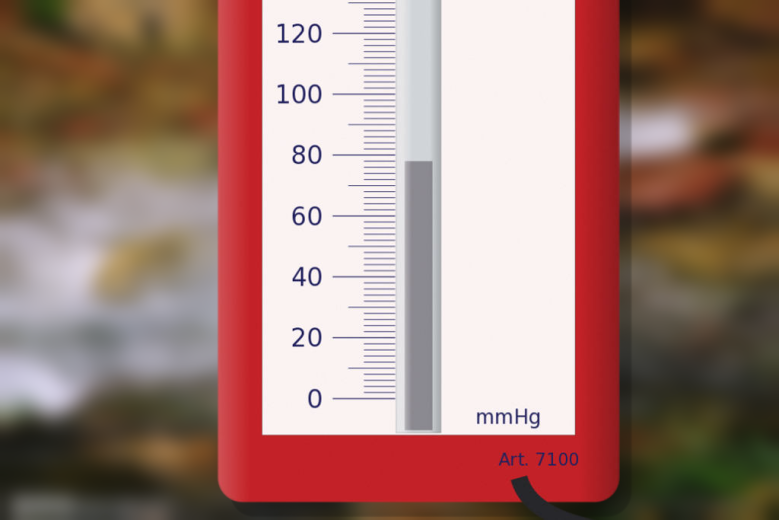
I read 78 mmHg
